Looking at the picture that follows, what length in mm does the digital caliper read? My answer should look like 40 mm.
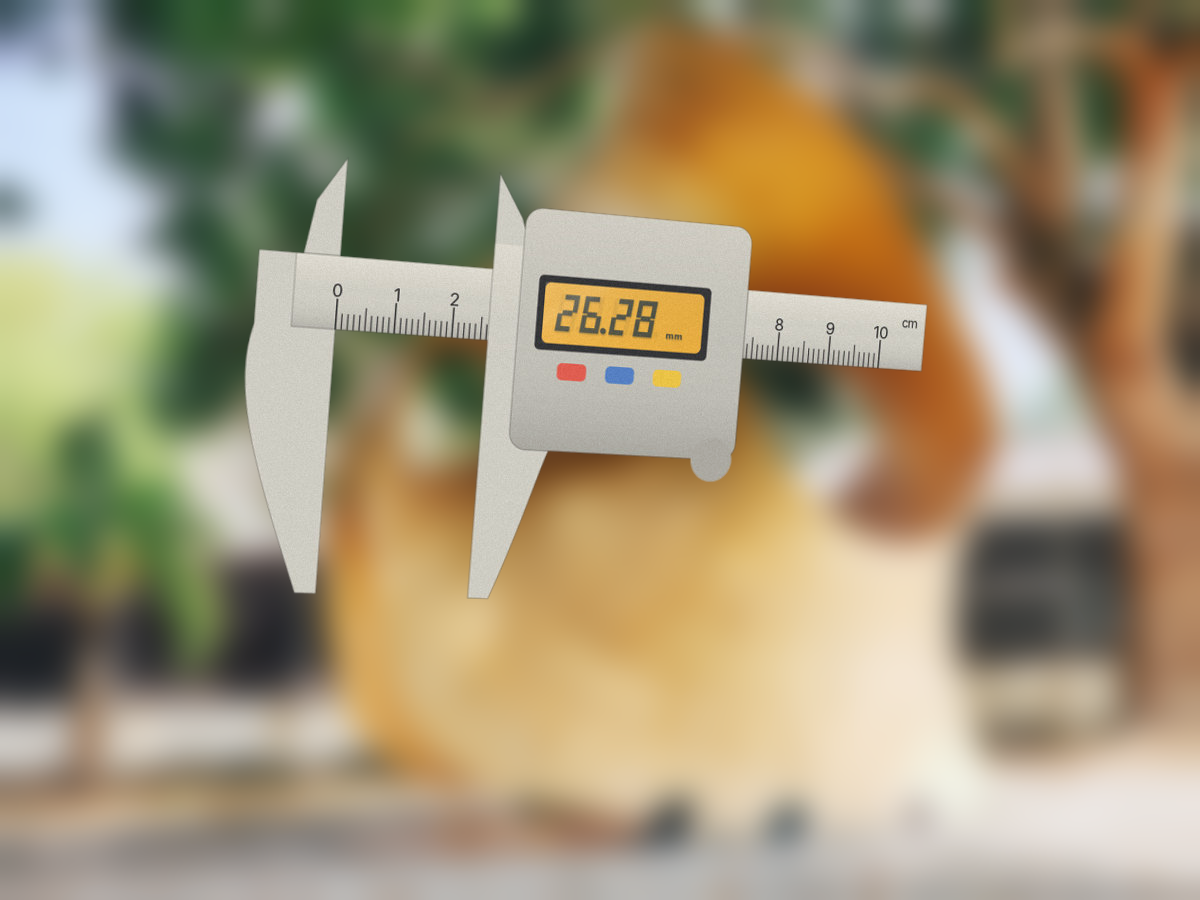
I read 26.28 mm
